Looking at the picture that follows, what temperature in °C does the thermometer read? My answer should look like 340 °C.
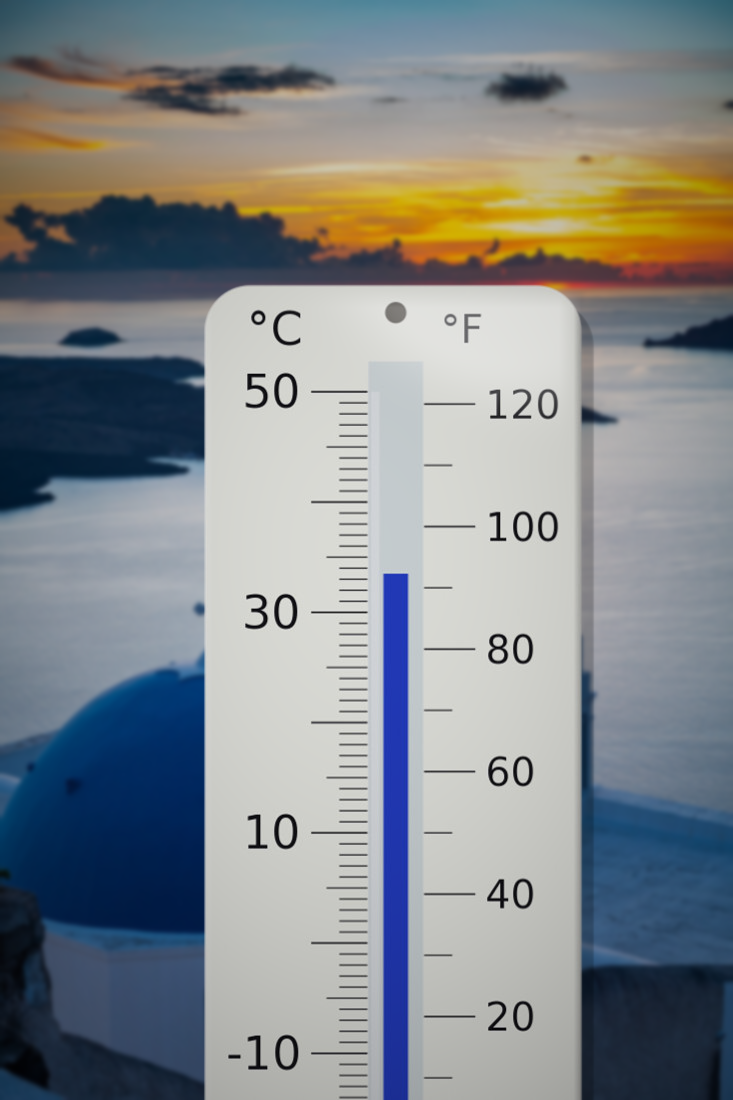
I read 33.5 °C
